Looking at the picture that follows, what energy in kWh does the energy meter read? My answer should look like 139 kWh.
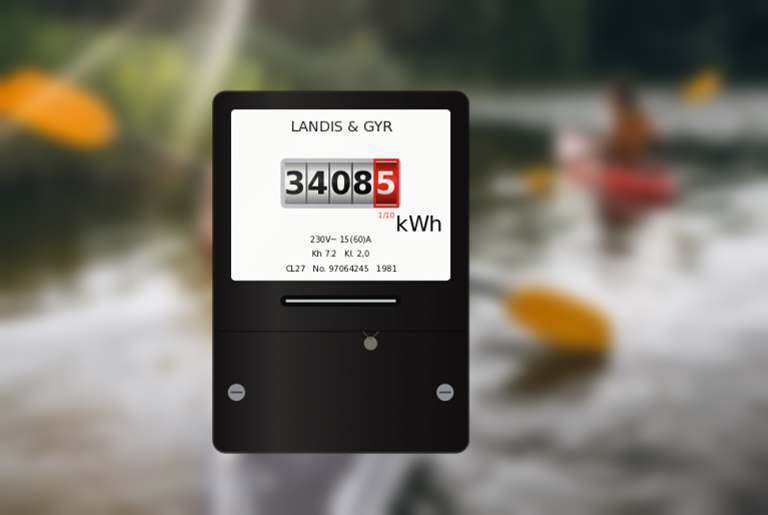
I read 3408.5 kWh
